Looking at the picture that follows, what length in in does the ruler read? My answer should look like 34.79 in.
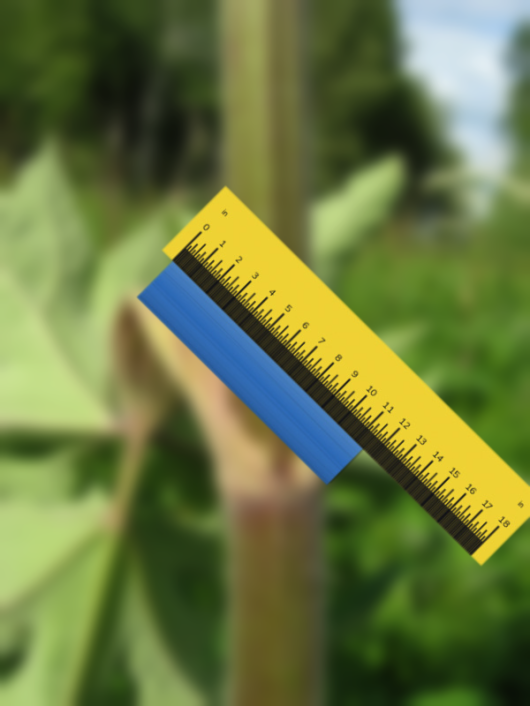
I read 11.5 in
